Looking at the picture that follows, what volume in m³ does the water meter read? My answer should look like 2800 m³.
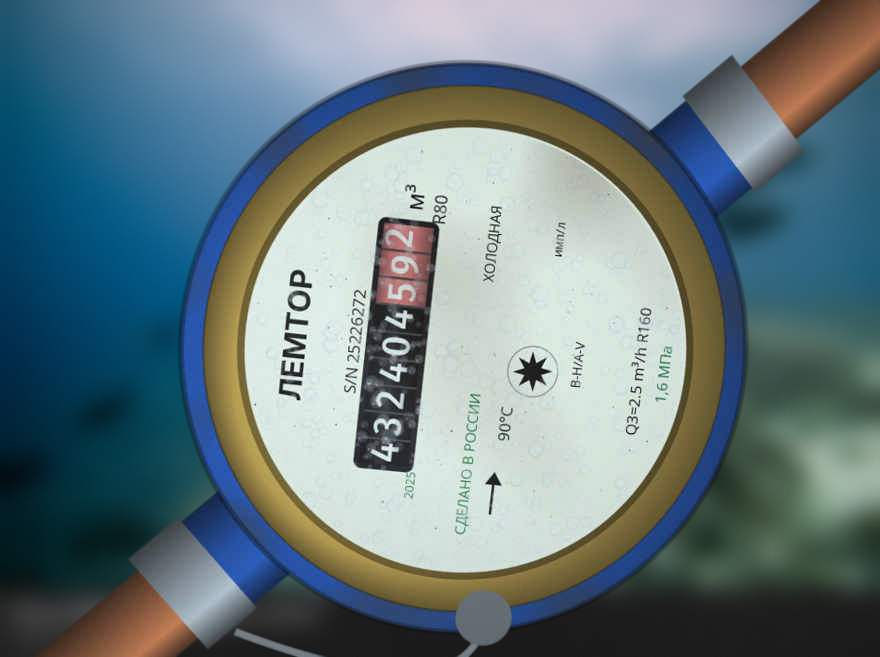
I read 432404.592 m³
